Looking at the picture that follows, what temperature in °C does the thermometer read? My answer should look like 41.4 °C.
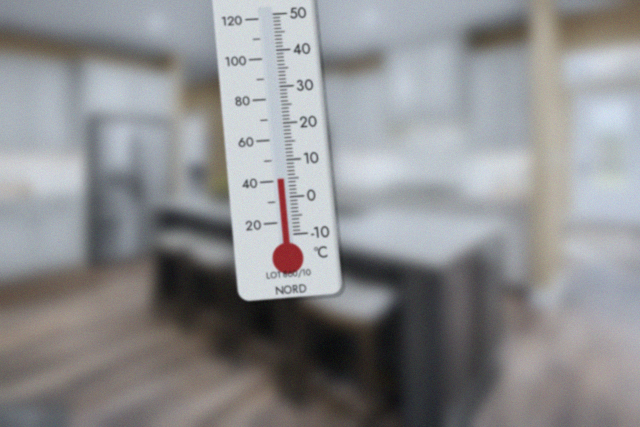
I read 5 °C
